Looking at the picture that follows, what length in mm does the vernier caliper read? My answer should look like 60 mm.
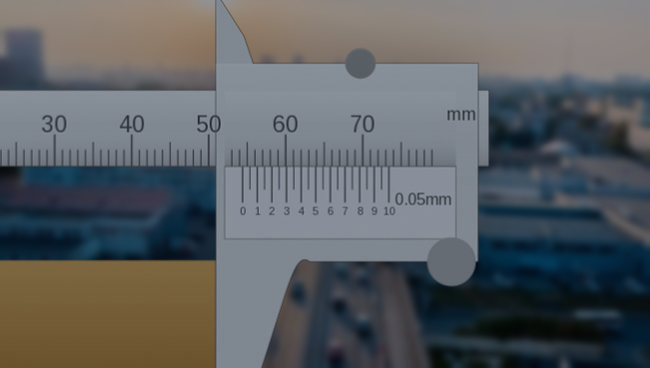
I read 54.4 mm
